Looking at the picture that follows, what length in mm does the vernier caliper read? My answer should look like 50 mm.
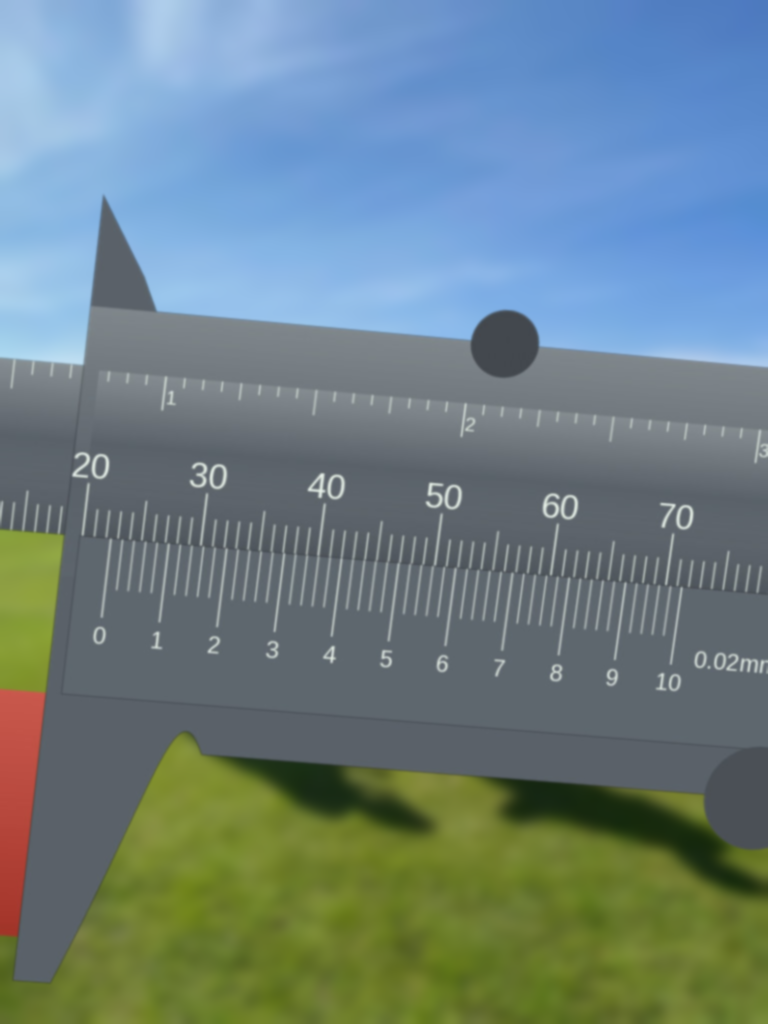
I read 22.4 mm
